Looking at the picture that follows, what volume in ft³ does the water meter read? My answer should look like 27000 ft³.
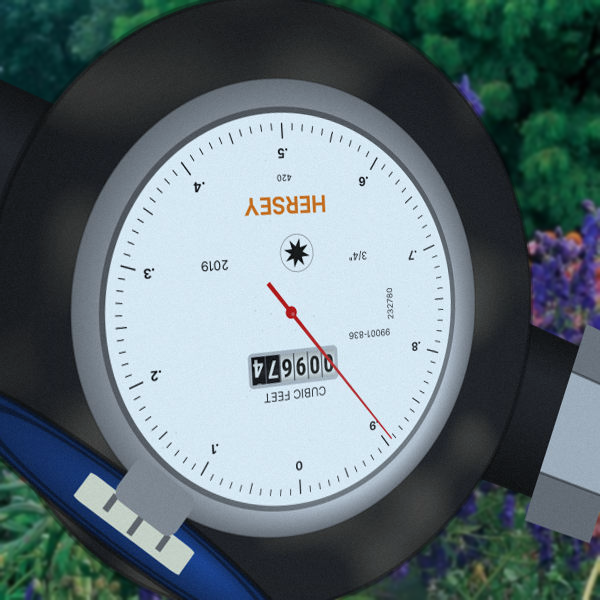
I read 9673.89 ft³
